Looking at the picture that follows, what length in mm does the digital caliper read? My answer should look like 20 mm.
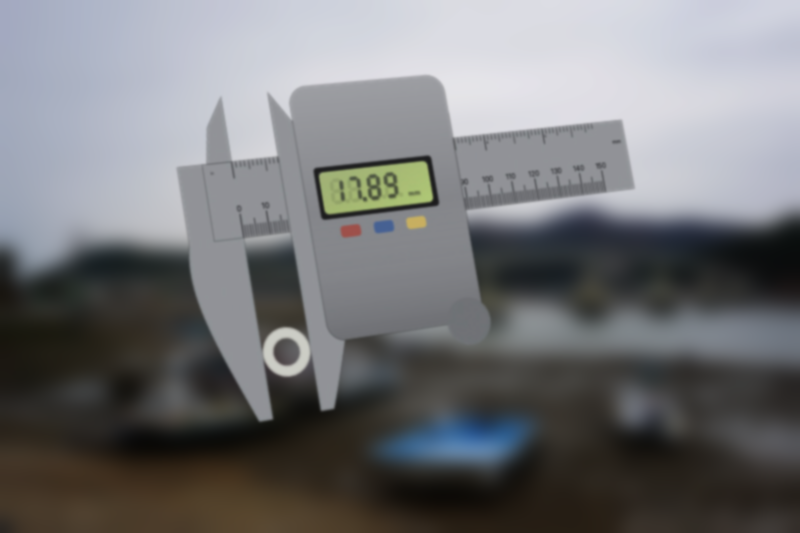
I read 17.89 mm
